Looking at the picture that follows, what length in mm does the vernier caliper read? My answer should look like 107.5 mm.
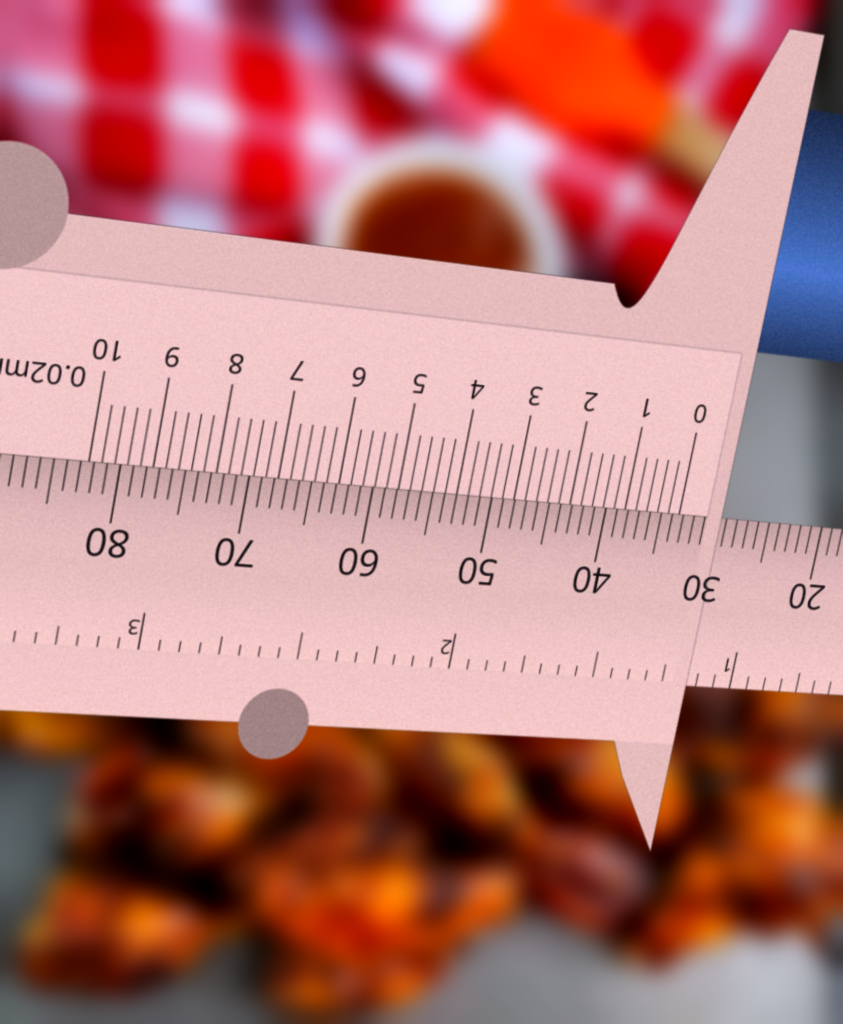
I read 33.4 mm
